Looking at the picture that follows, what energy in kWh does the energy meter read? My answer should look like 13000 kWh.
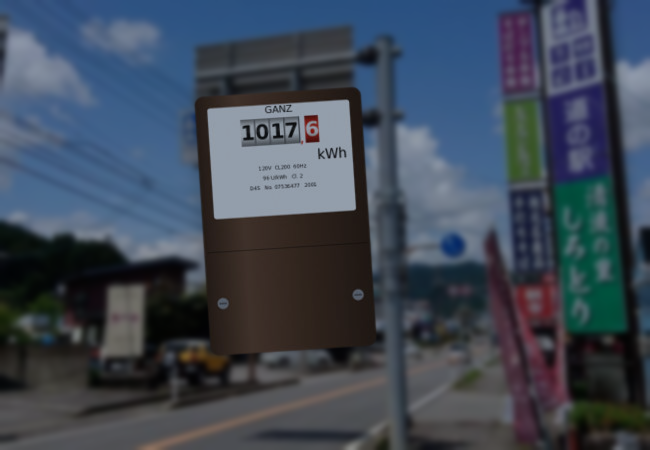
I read 1017.6 kWh
